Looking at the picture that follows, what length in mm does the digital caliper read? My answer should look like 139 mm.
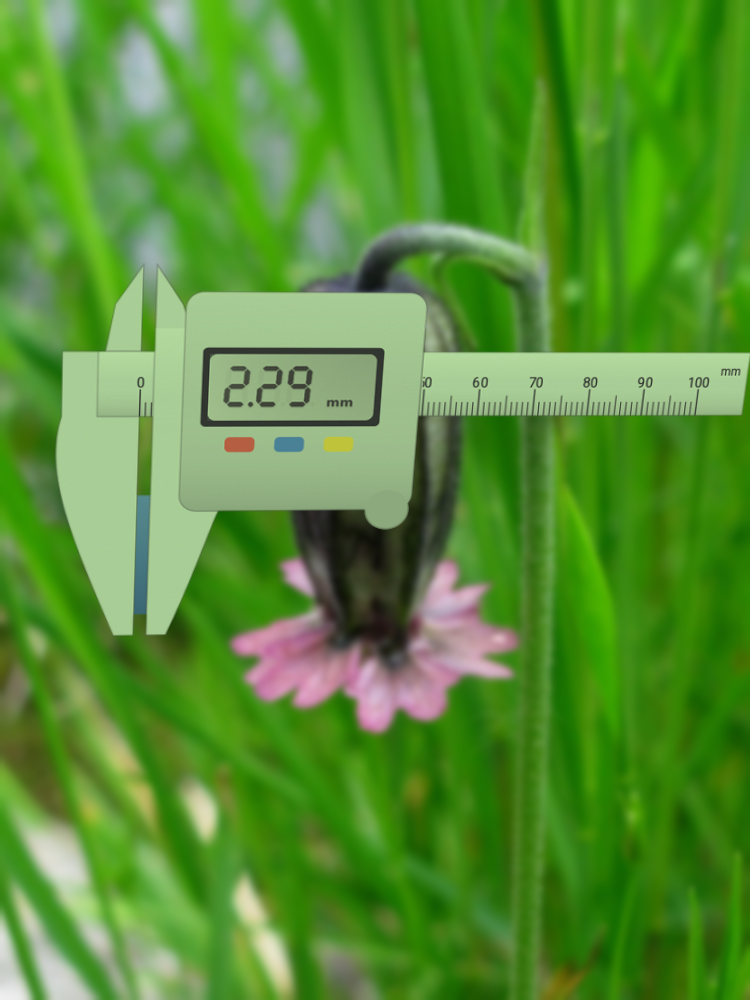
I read 2.29 mm
